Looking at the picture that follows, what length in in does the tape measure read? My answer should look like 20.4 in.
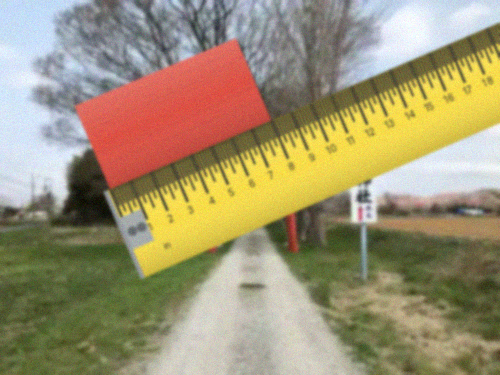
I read 8 in
